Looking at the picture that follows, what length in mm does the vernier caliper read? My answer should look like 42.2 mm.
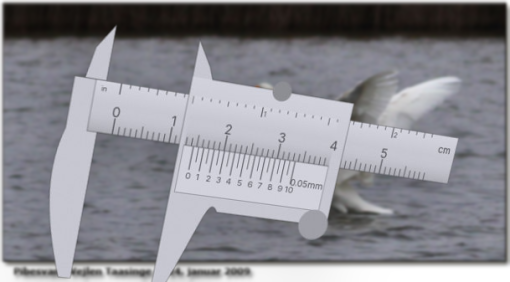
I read 14.4 mm
